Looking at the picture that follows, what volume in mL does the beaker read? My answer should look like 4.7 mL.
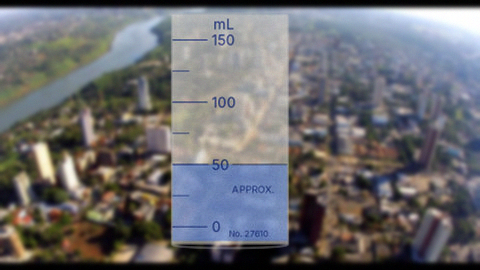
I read 50 mL
